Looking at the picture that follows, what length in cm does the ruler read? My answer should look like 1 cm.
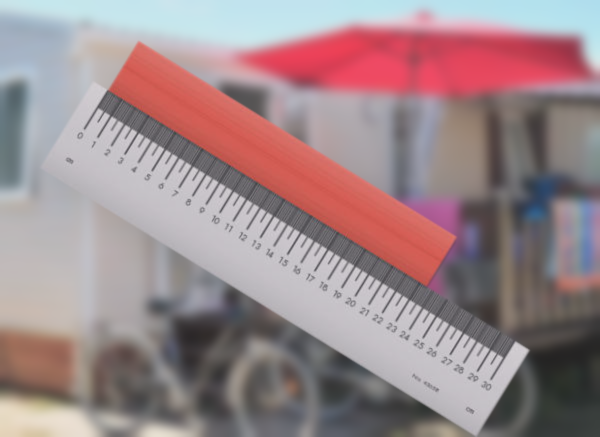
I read 23.5 cm
